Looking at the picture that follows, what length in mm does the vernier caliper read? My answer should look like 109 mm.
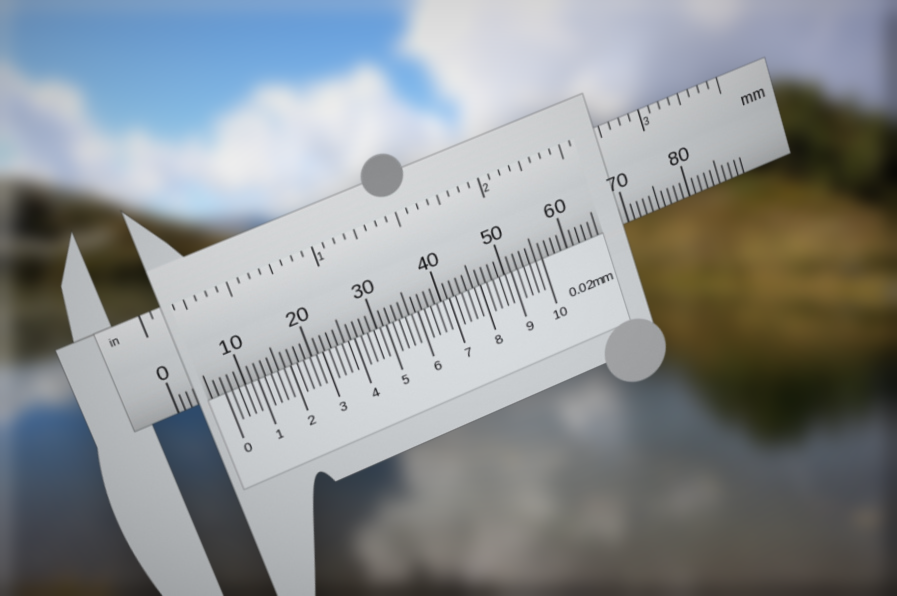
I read 7.0 mm
